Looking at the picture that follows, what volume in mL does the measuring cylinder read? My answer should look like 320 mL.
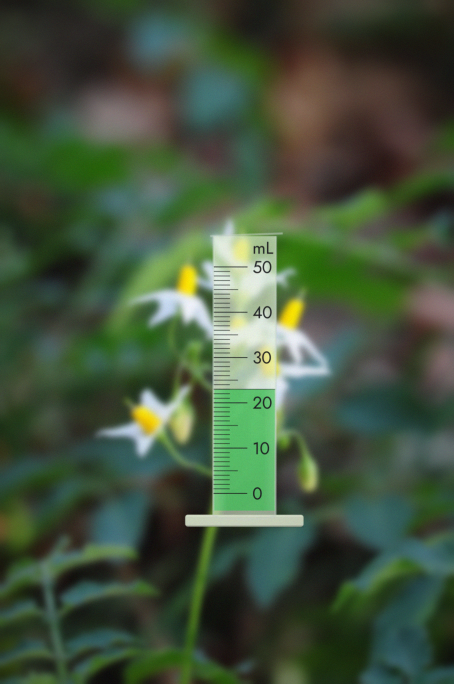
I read 23 mL
